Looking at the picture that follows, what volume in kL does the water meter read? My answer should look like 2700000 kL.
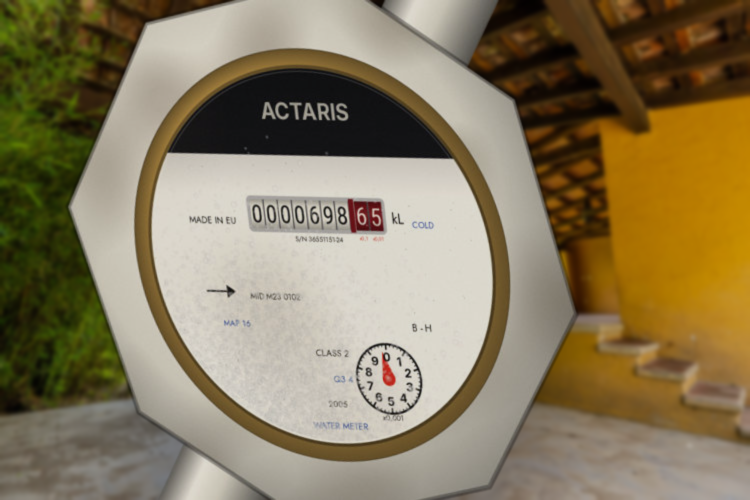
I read 698.649 kL
